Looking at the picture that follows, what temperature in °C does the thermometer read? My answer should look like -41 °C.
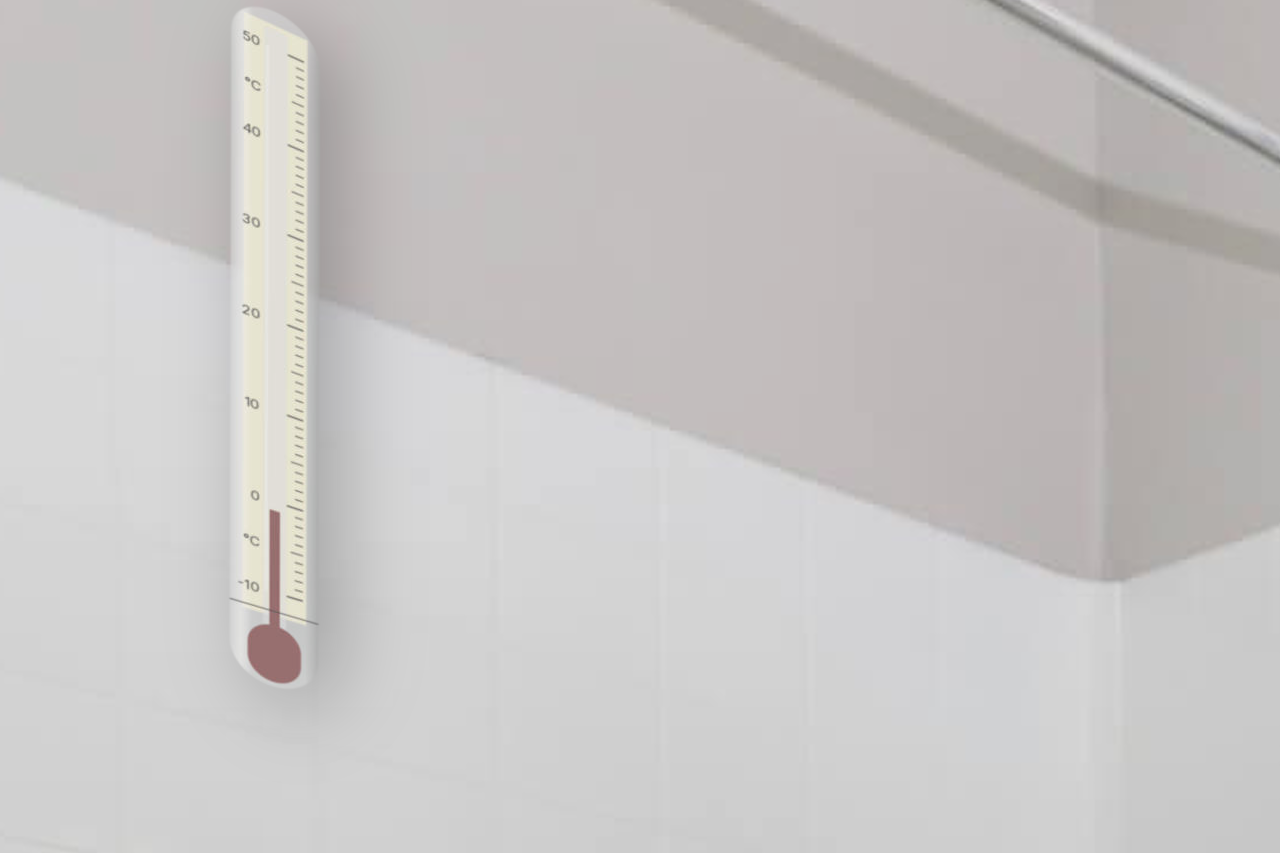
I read -1 °C
